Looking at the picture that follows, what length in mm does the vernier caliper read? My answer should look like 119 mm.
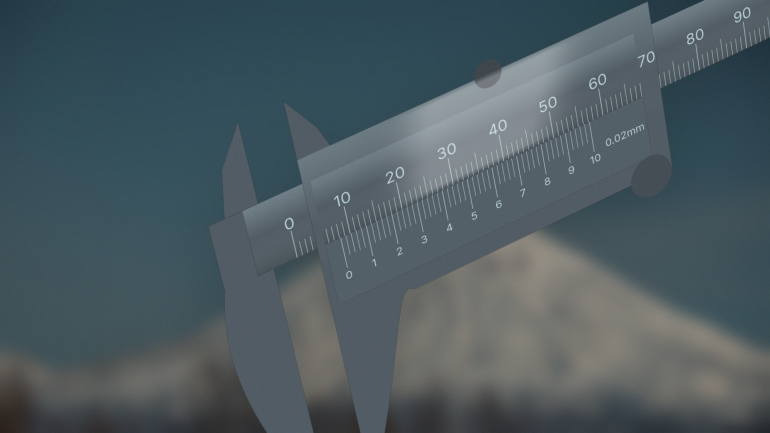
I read 8.2 mm
